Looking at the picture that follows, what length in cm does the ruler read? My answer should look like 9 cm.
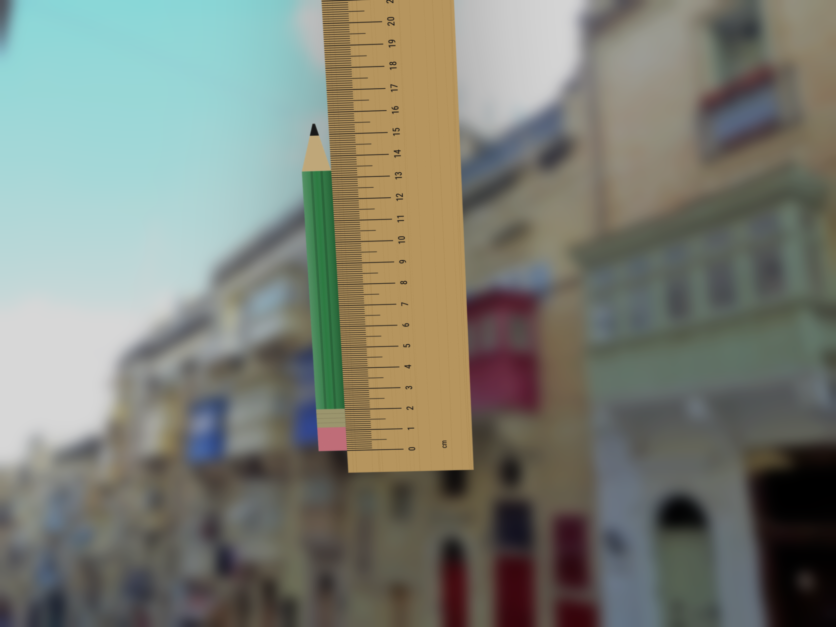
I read 15.5 cm
